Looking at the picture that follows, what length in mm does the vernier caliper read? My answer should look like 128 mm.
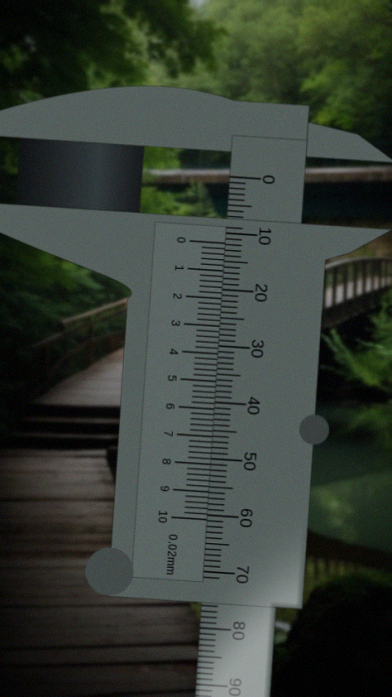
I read 11.8 mm
